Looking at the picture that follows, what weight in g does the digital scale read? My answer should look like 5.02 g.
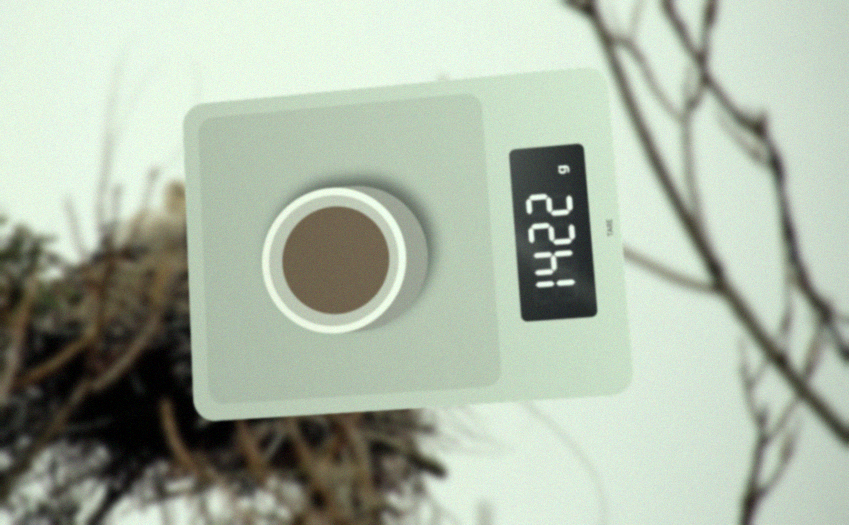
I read 1422 g
